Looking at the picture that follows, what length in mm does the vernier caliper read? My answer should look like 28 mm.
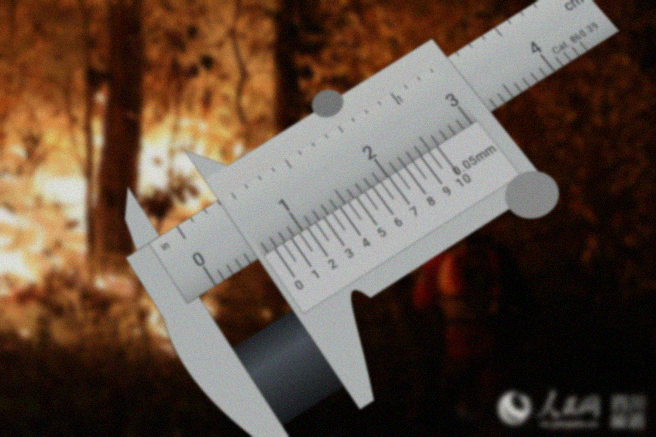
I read 6.8 mm
